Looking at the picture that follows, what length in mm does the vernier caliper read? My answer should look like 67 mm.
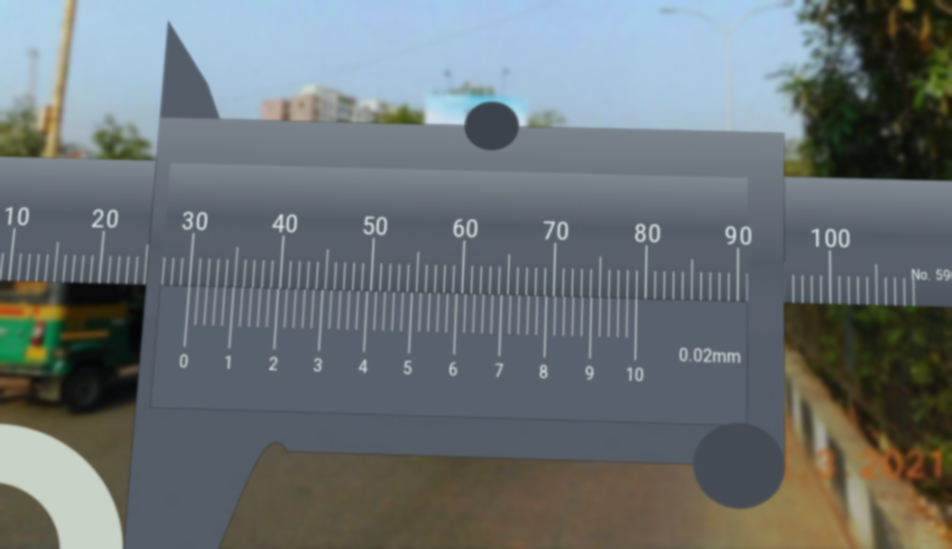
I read 30.0 mm
